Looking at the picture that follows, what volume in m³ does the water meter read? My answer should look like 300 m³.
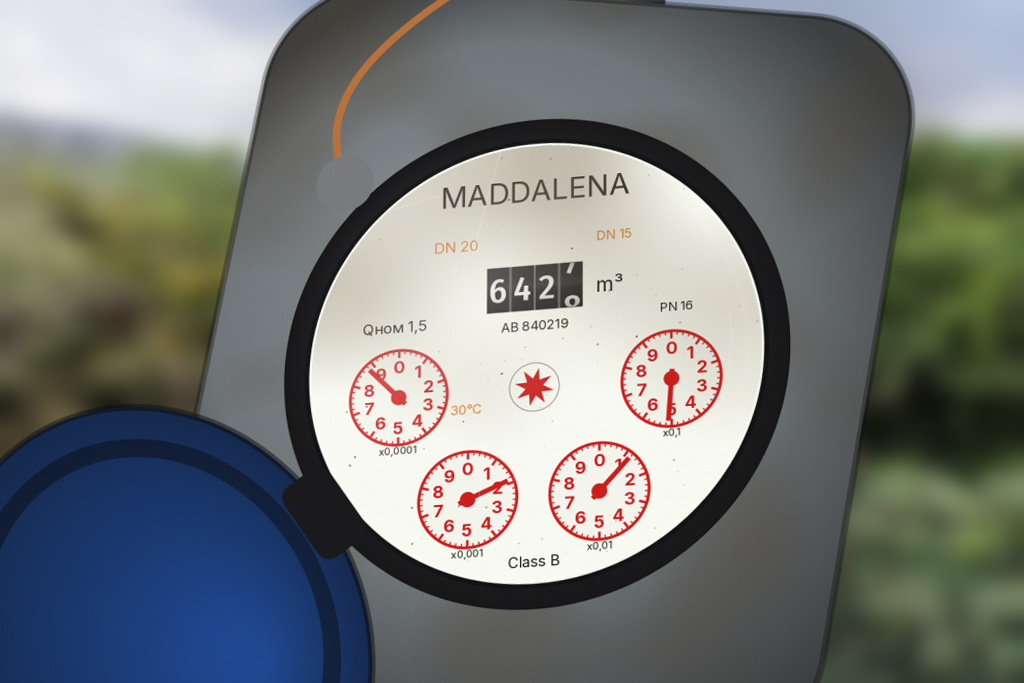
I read 6427.5118 m³
